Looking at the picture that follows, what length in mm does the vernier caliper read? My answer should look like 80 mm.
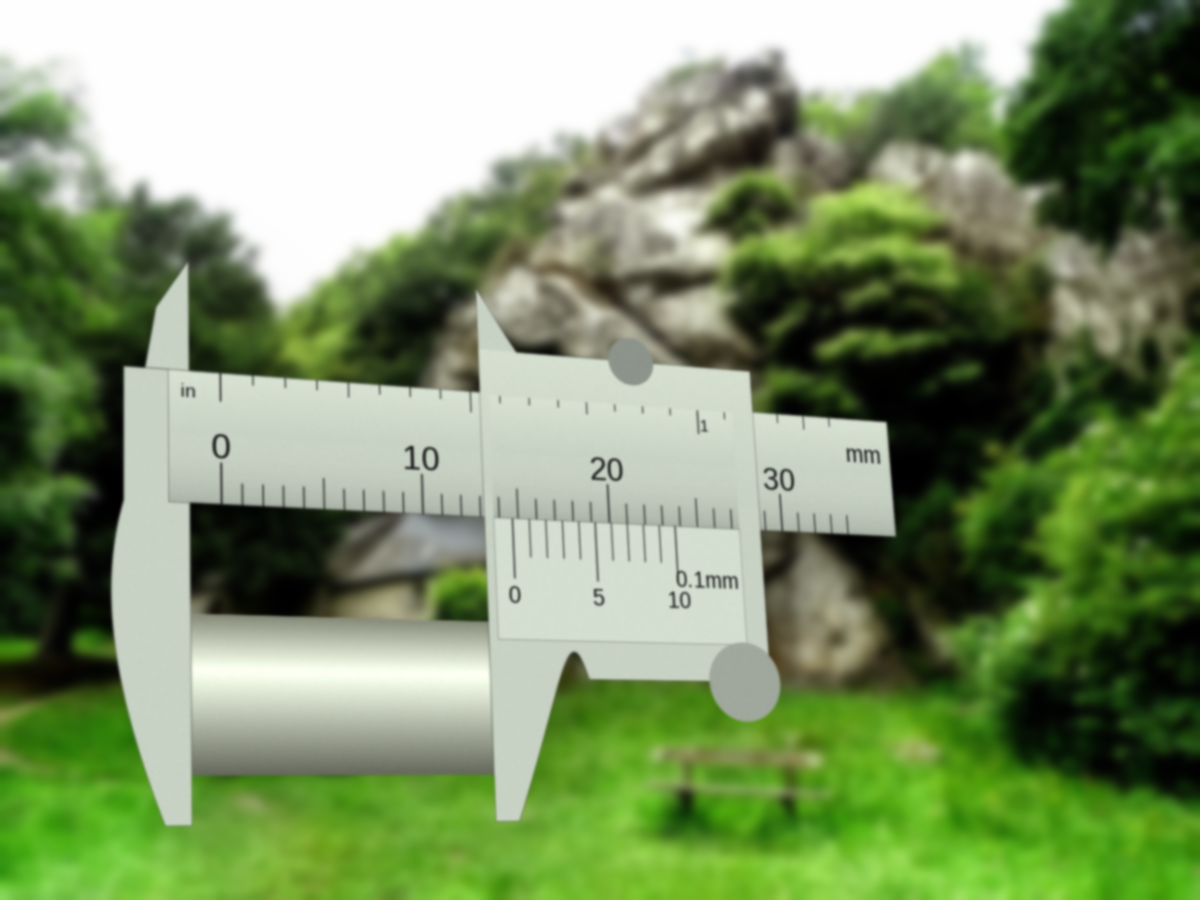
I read 14.7 mm
